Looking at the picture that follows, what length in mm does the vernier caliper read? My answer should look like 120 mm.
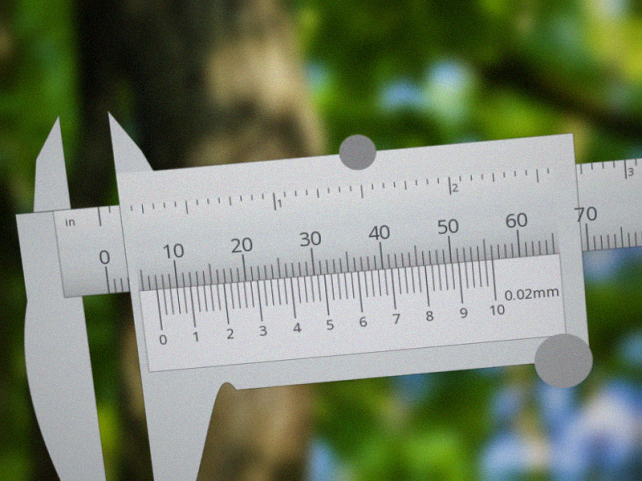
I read 7.0 mm
